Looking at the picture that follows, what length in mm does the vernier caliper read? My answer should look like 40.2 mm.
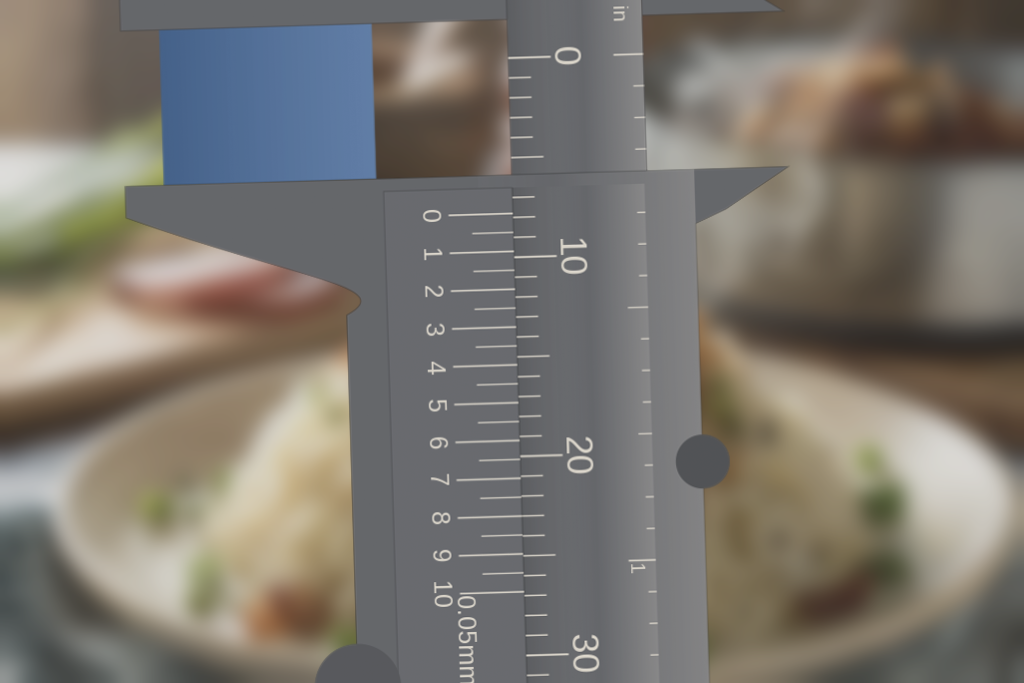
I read 7.8 mm
